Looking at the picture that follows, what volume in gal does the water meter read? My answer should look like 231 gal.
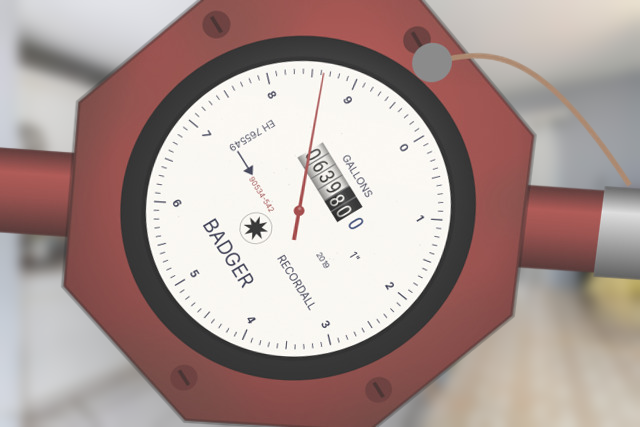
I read 639798.6 gal
